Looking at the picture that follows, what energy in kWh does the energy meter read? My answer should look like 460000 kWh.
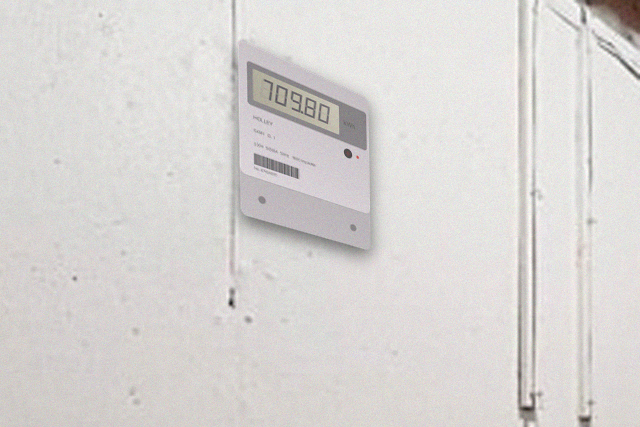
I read 709.80 kWh
